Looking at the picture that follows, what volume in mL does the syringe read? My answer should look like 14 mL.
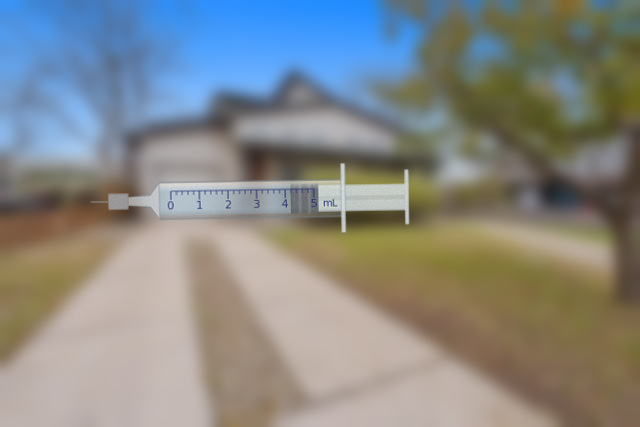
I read 4.2 mL
